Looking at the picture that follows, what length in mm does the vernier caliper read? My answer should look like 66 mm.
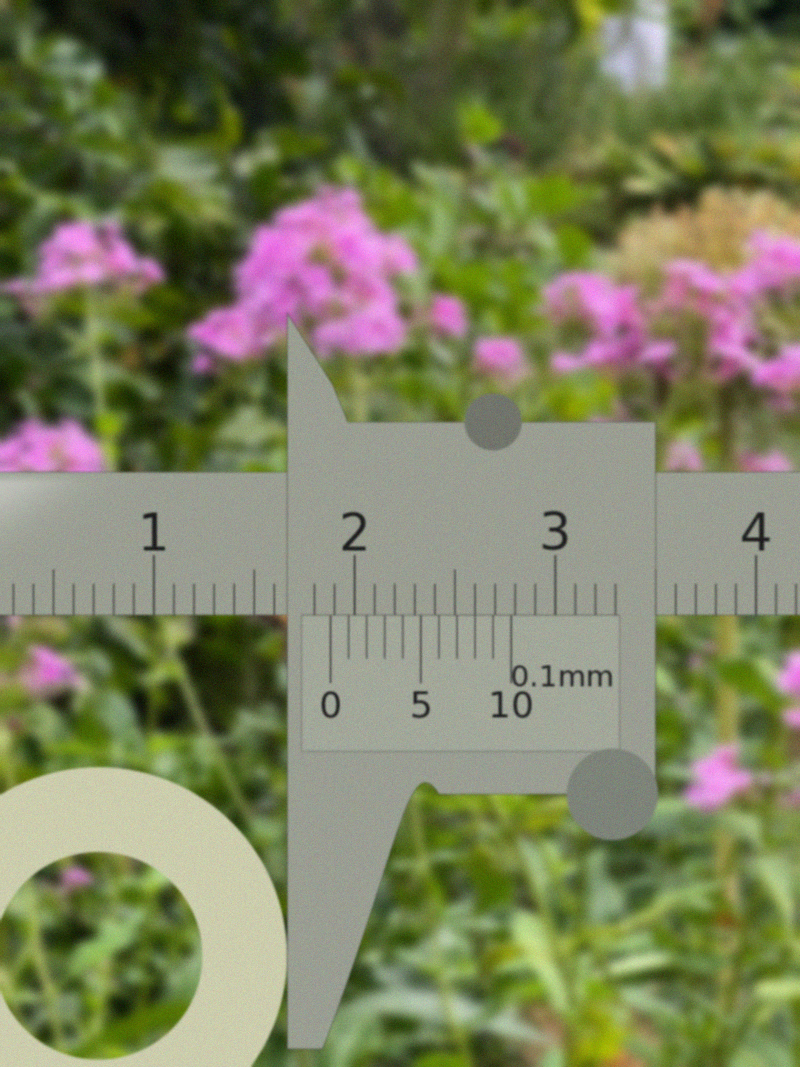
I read 18.8 mm
